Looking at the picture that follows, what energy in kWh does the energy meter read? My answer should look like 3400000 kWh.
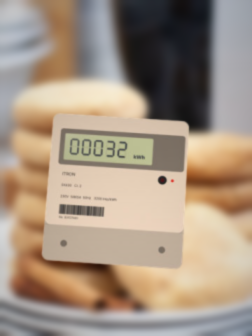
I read 32 kWh
